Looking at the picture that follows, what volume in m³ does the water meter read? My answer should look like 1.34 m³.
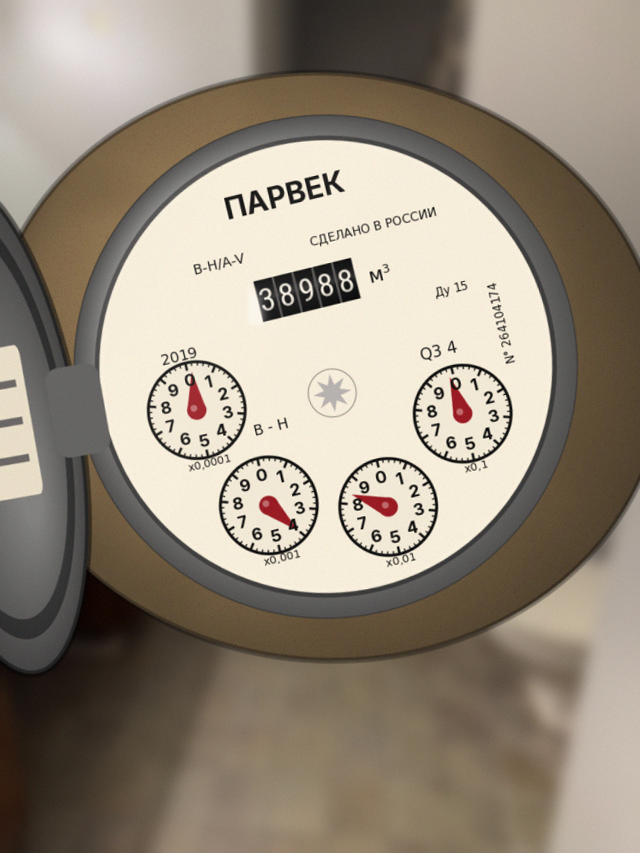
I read 38987.9840 m³
